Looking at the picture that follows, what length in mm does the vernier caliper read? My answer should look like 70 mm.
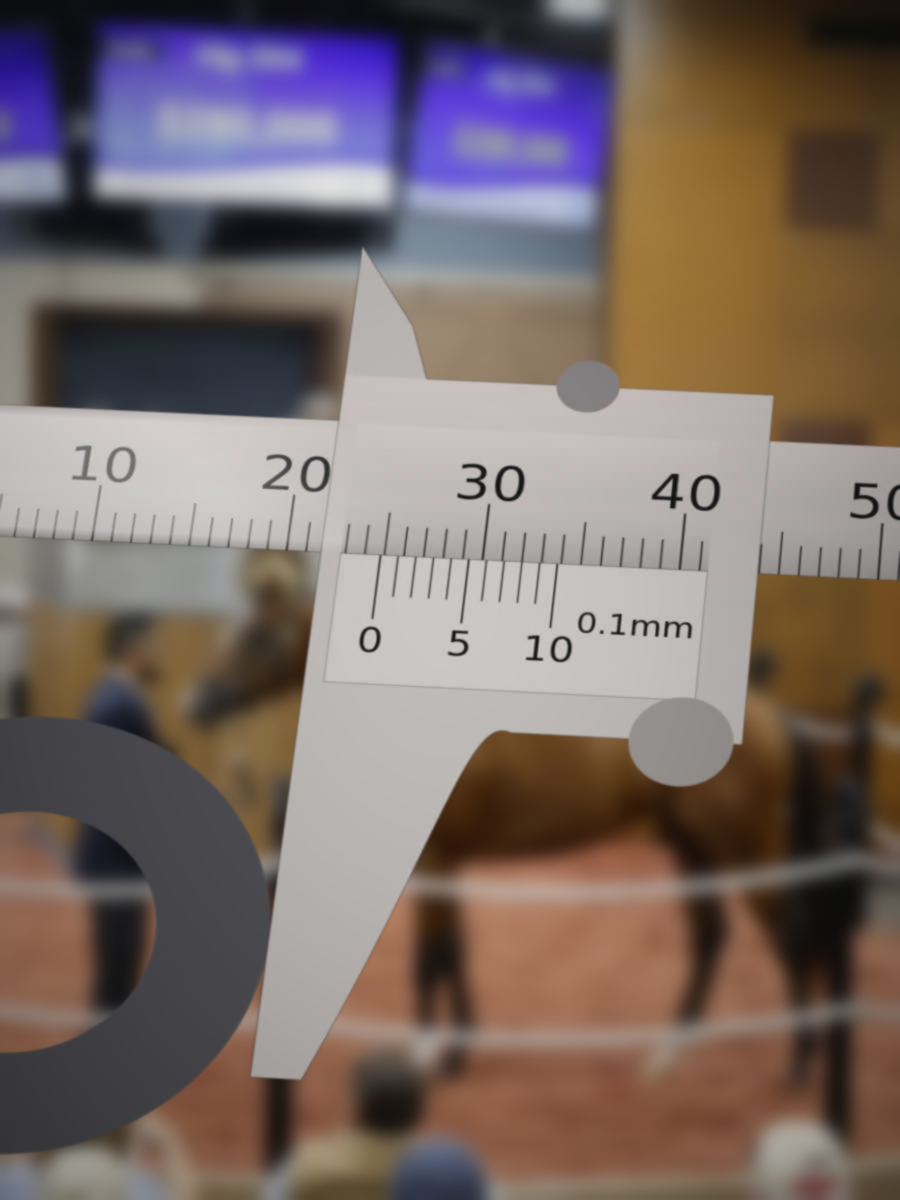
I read 24.8 mm
